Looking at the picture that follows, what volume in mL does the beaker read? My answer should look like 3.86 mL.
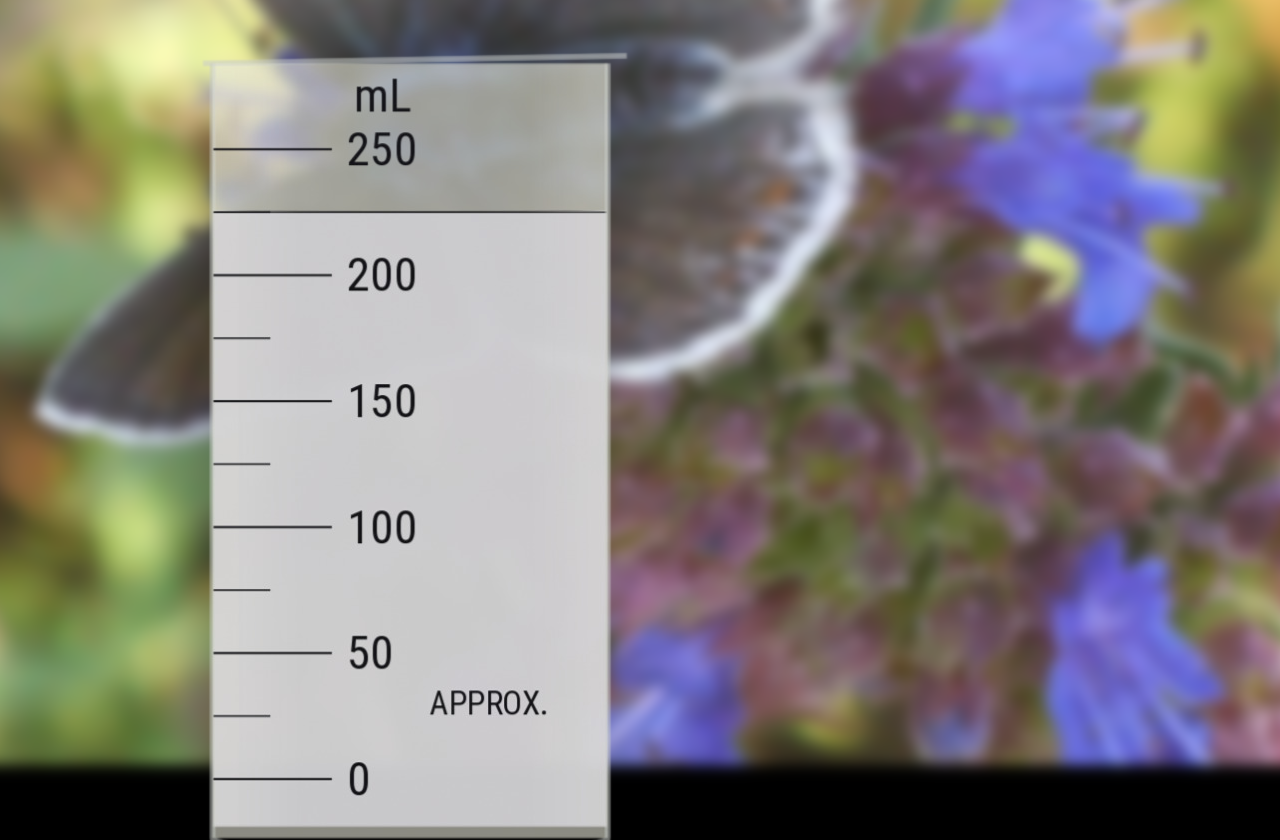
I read 225 mL
